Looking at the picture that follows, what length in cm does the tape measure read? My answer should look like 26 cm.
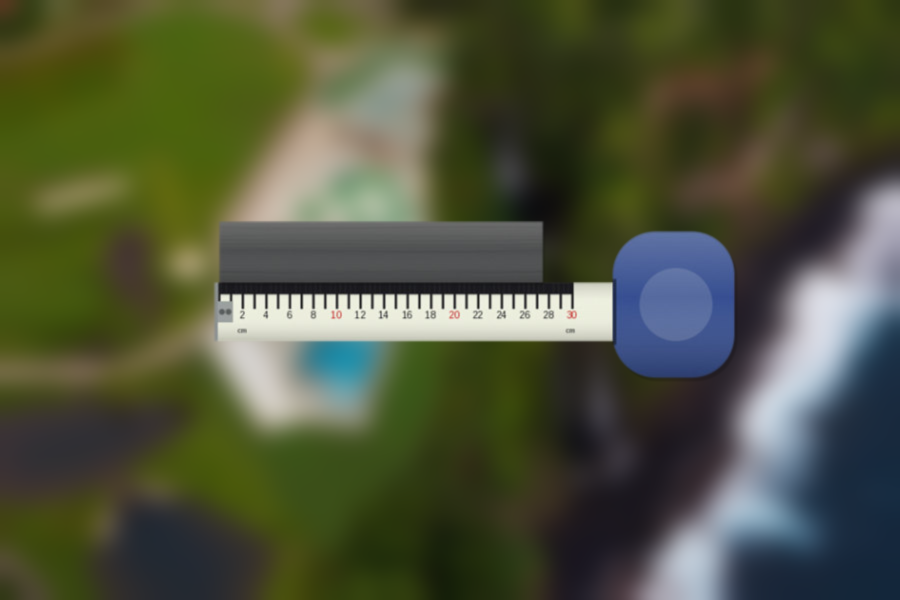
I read 27.5 cm
